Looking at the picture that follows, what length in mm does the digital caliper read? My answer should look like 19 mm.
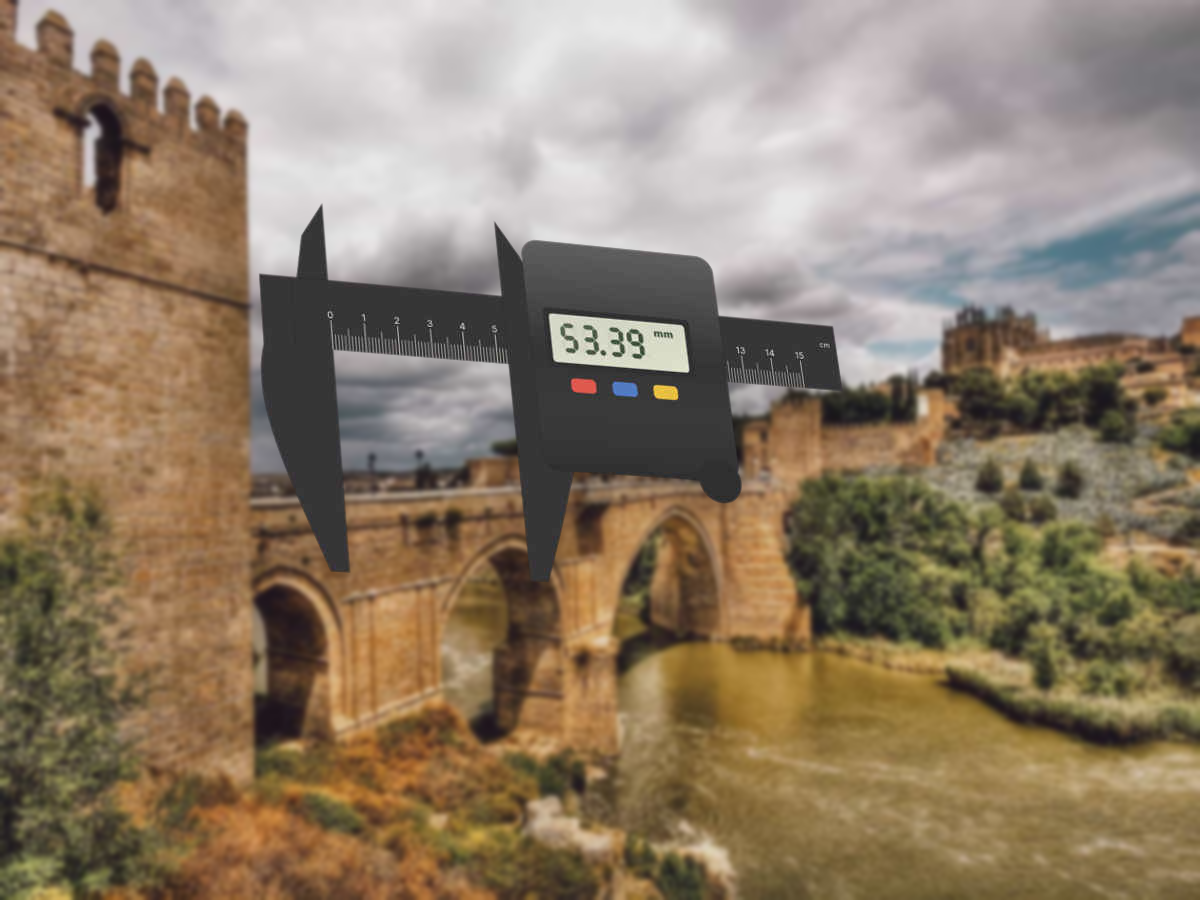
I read 53.39 mm
